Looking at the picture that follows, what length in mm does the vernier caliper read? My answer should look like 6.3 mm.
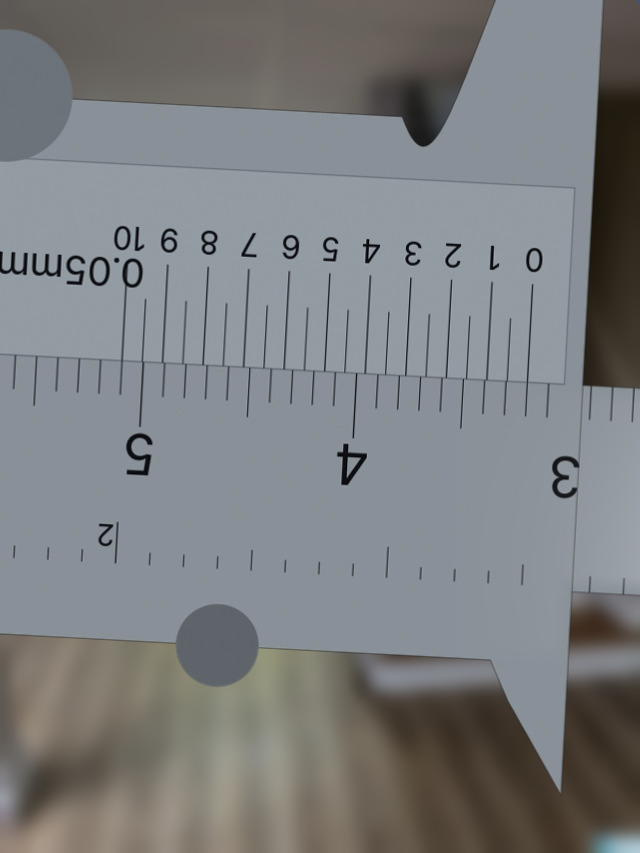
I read 32.0 mm
